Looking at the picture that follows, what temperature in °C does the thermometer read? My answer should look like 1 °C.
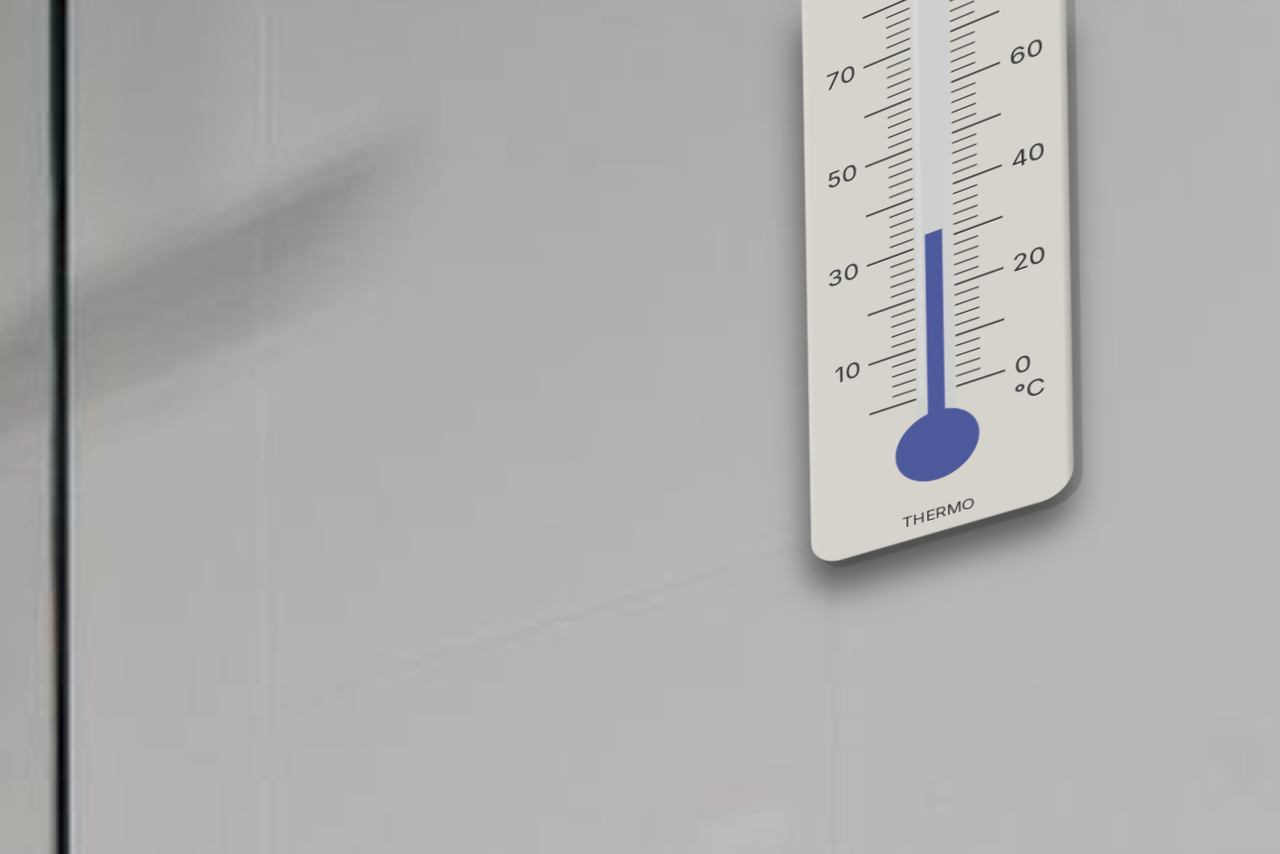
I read 32 °C
